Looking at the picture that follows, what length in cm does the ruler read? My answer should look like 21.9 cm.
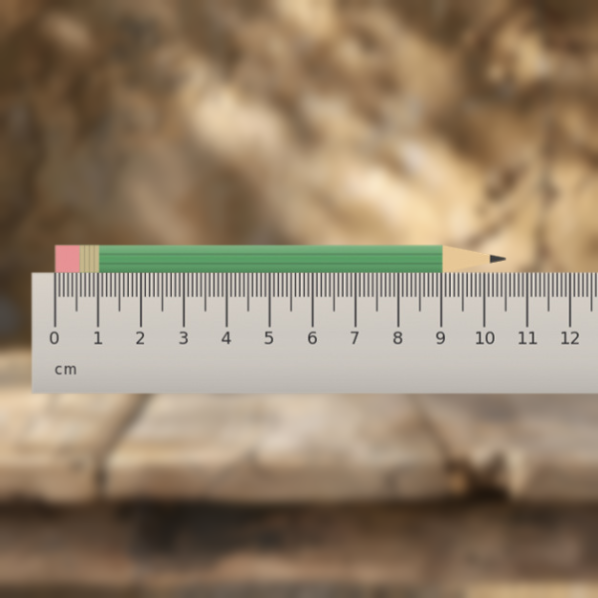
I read 10.5 cm
